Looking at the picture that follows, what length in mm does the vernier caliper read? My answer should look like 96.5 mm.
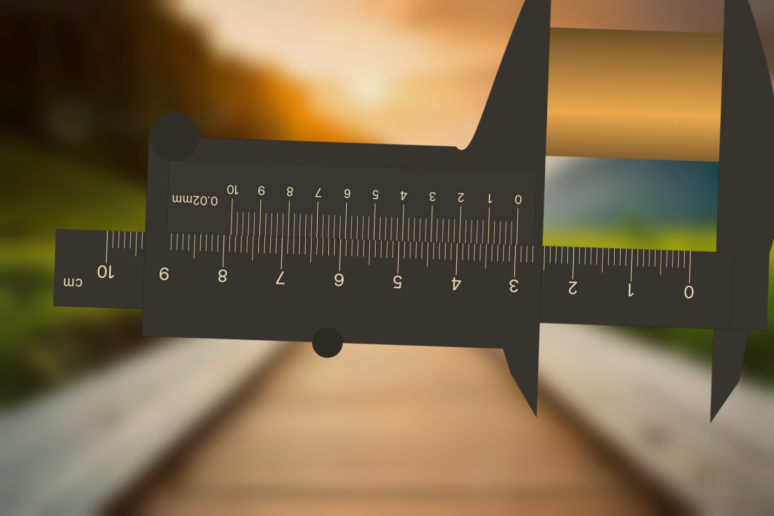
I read 29.8 mm
